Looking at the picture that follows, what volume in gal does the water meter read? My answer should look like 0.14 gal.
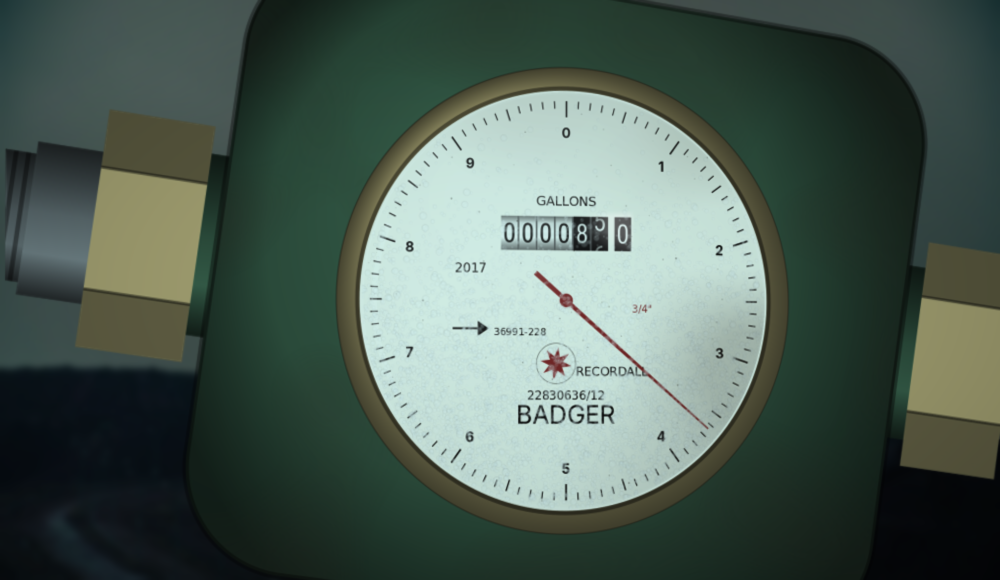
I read 853.6 gal
